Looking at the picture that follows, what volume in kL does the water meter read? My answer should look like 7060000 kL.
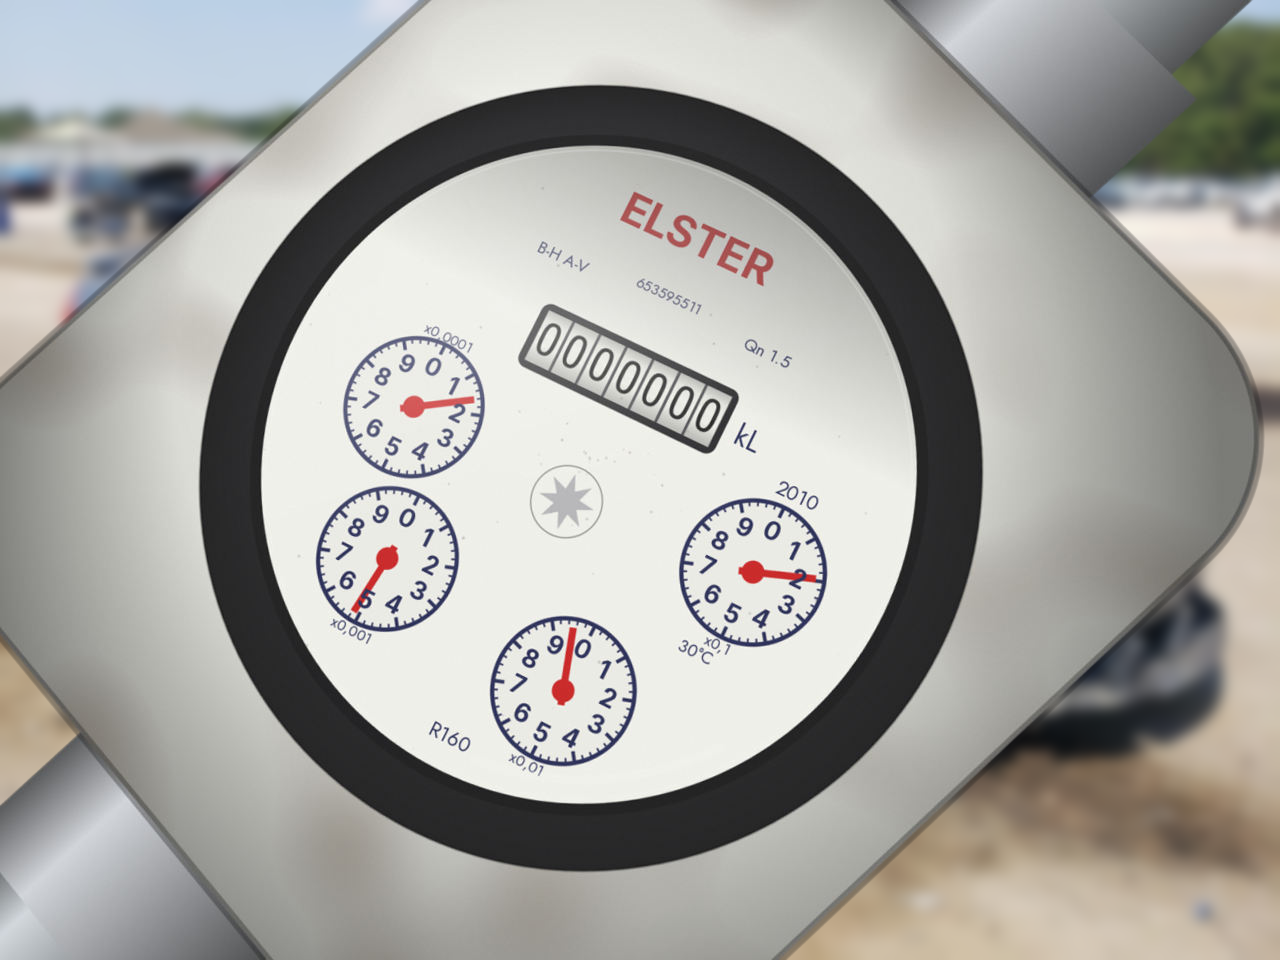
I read 0.1951 kL
